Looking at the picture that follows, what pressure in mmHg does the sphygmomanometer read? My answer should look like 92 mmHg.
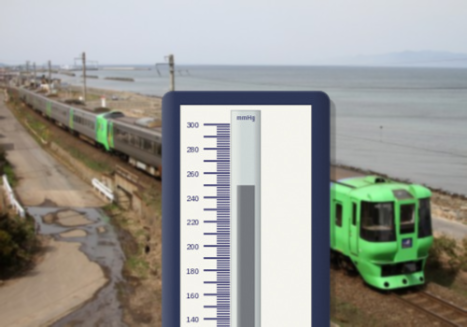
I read 250 mmHg
